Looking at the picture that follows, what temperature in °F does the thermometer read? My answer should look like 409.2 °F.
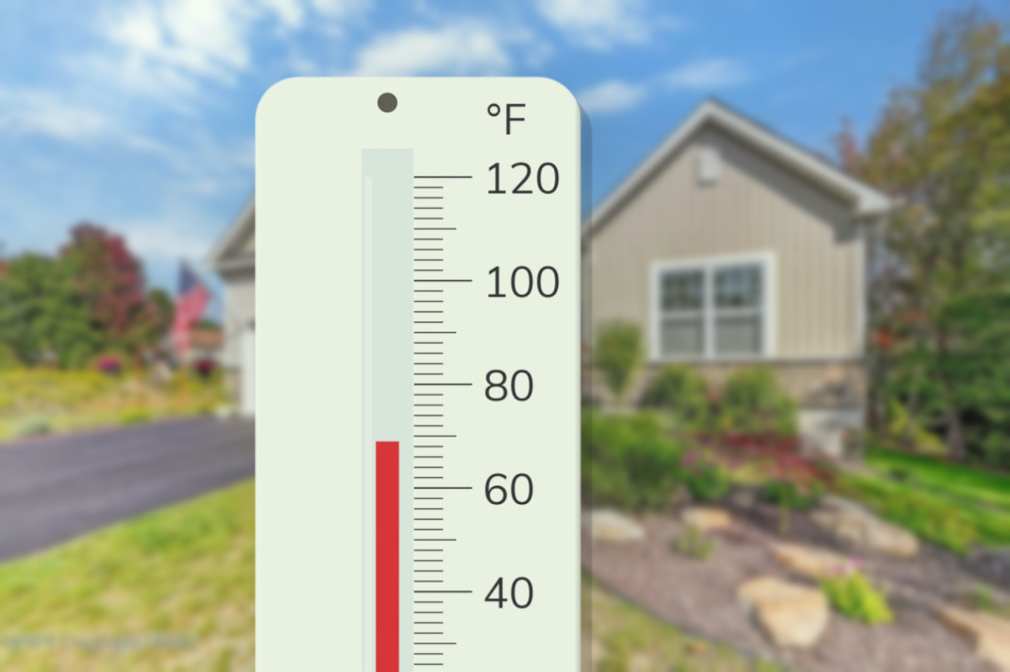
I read 69 °F
